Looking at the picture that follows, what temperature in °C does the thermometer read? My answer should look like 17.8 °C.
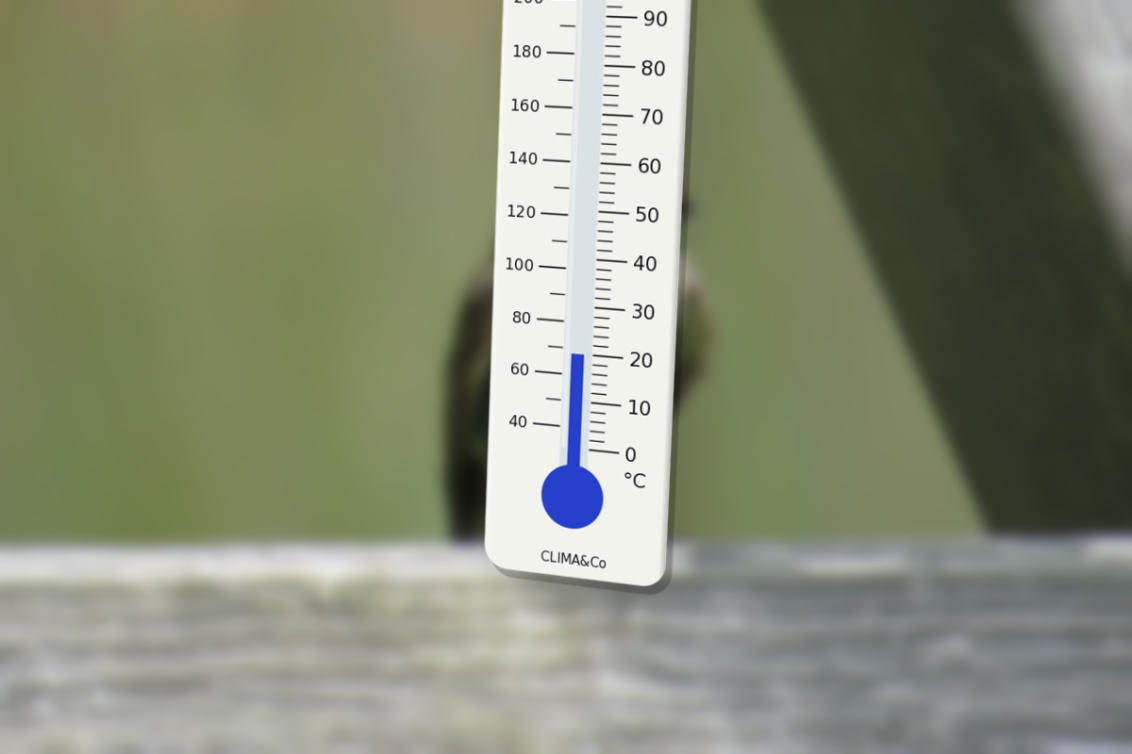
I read 20 °C
